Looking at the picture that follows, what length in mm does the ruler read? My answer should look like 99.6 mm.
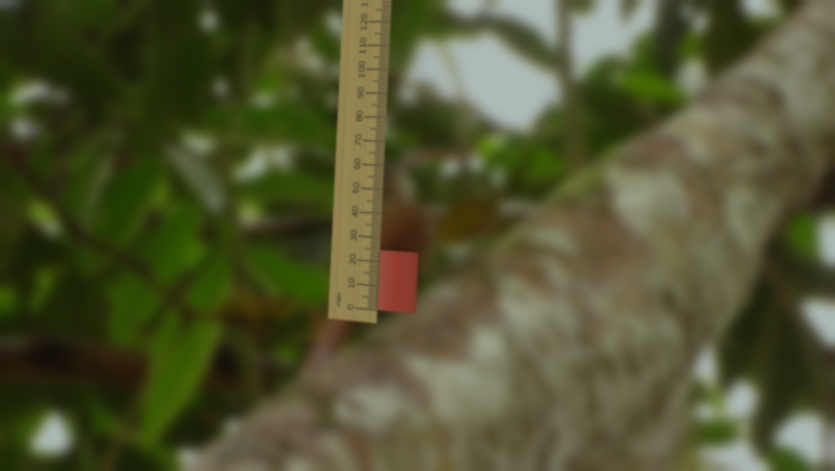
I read 25 mm
